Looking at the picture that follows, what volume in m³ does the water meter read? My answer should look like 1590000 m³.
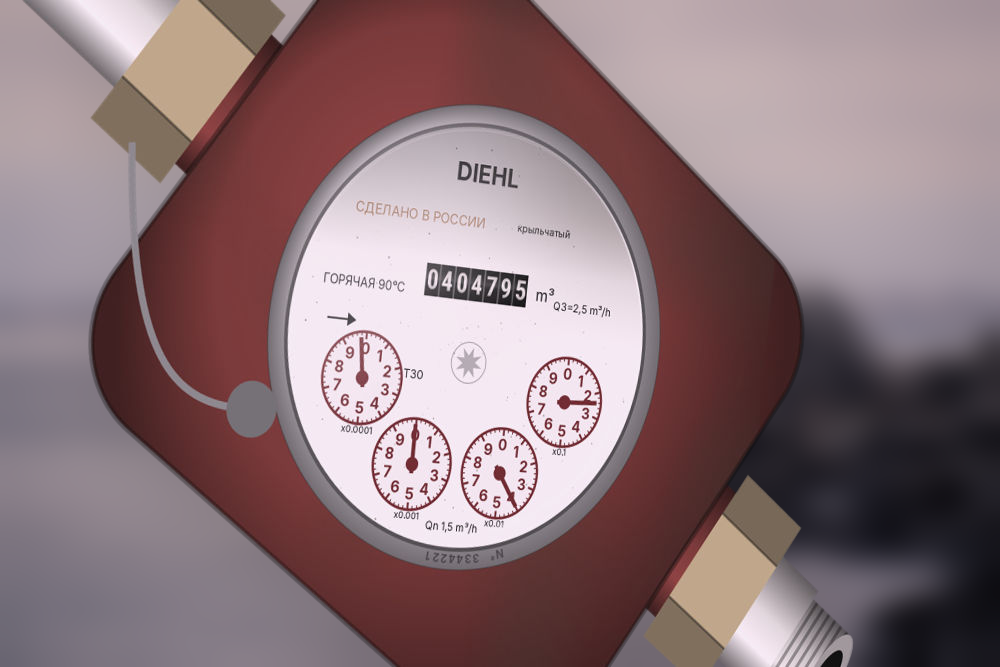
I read 404795.2399 m³
